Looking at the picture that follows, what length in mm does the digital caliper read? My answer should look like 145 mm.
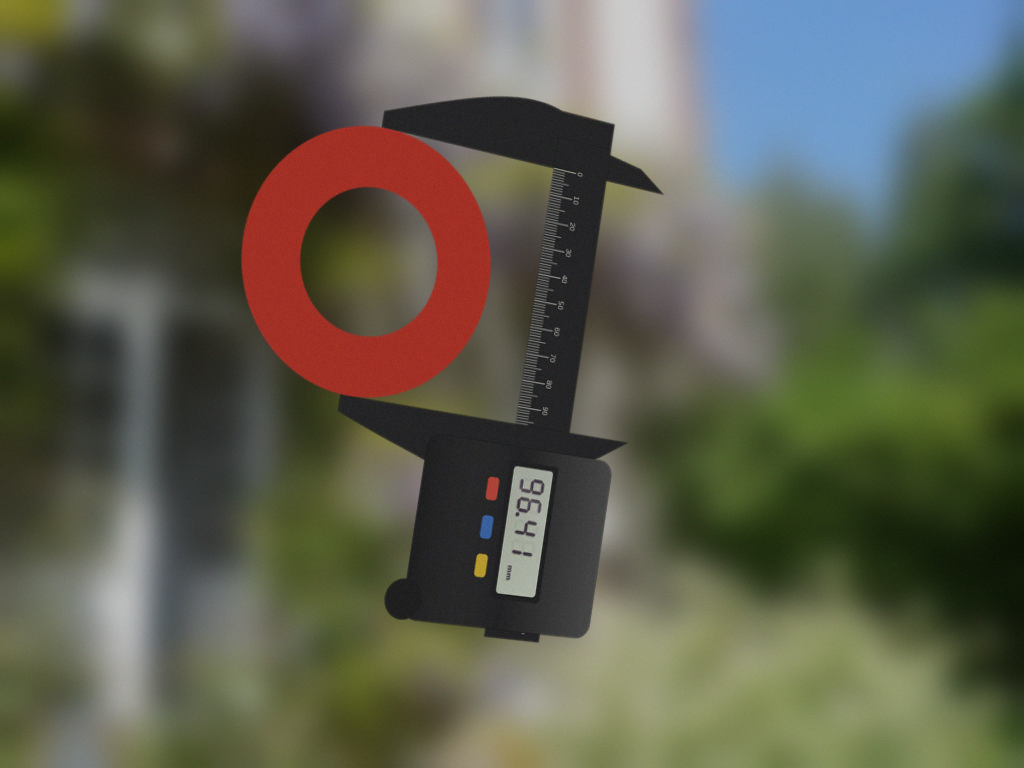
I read 96.41 mm
